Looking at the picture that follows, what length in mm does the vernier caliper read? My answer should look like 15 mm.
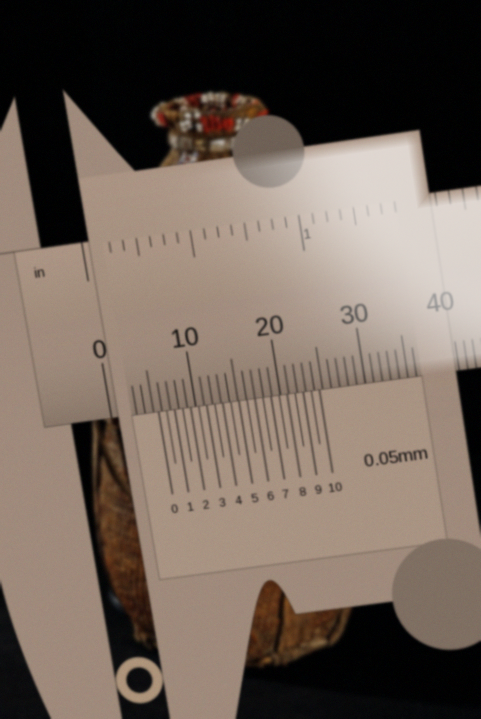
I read 5.6 mm
